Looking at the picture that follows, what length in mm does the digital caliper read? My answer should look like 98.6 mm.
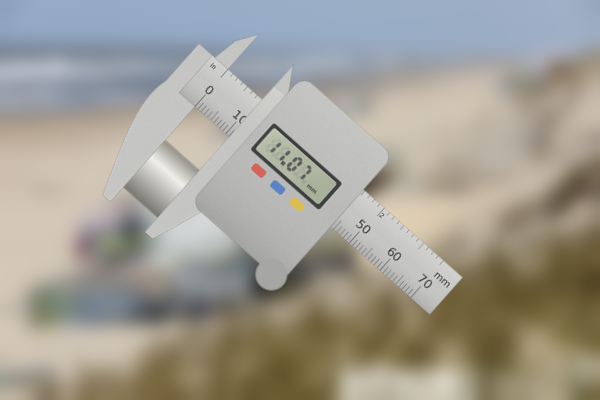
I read 11.07 mm
